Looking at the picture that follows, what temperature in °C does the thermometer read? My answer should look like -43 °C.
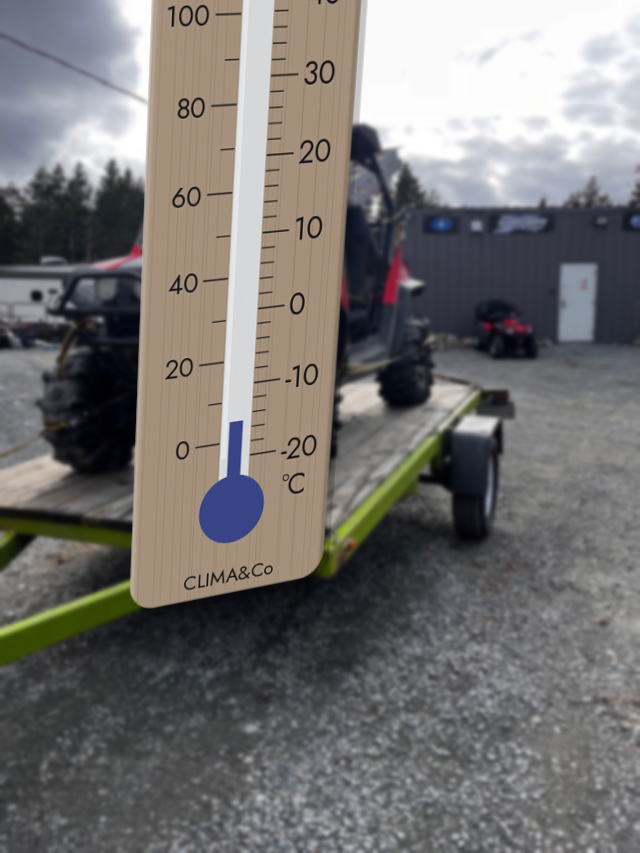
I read -15 °C
